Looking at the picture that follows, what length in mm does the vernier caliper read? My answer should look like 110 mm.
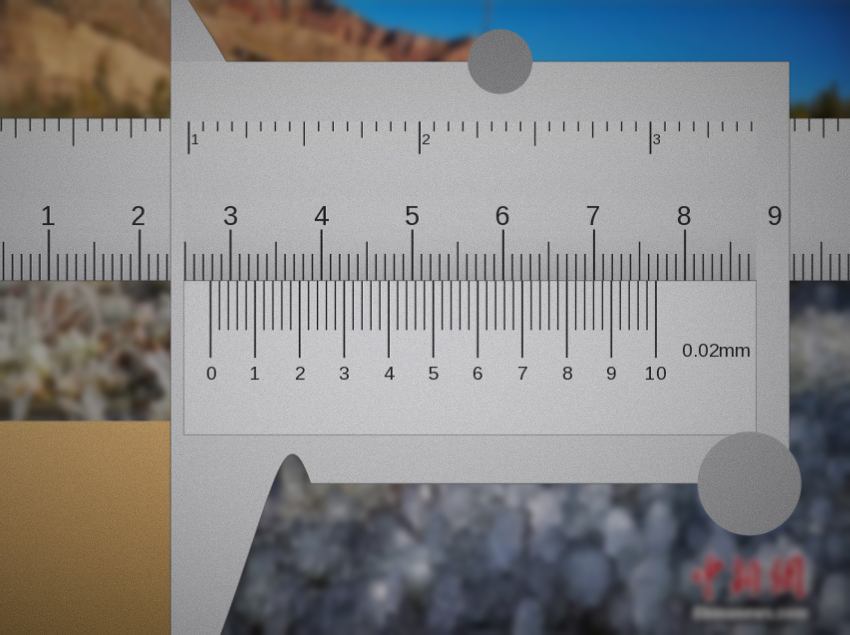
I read 27.8 mm
